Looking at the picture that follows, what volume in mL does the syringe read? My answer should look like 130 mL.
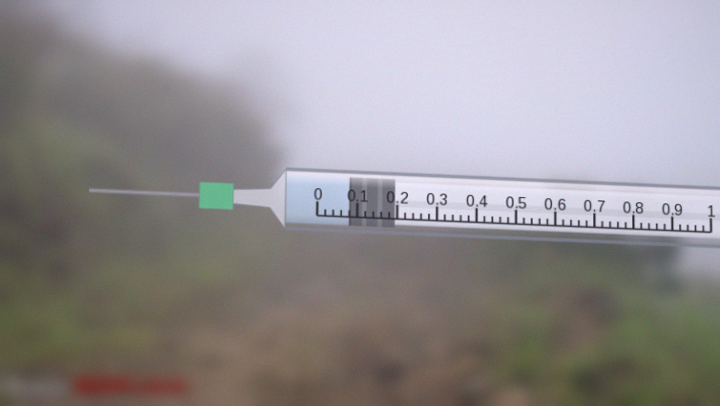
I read 0.08 mL
